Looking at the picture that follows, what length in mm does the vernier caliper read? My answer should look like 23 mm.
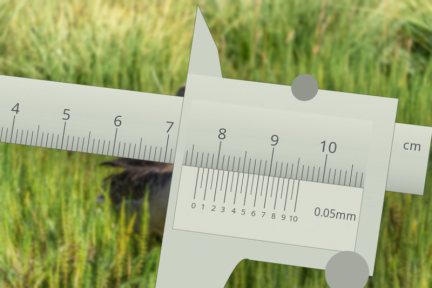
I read 76.6 mm
